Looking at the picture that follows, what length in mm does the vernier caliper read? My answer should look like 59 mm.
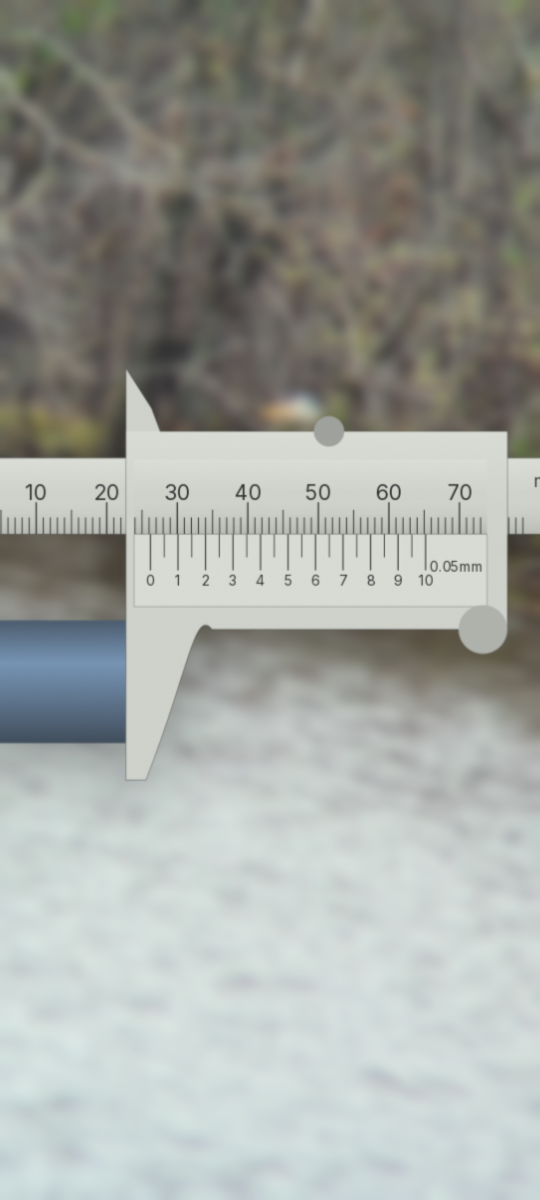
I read 26.2 mm
